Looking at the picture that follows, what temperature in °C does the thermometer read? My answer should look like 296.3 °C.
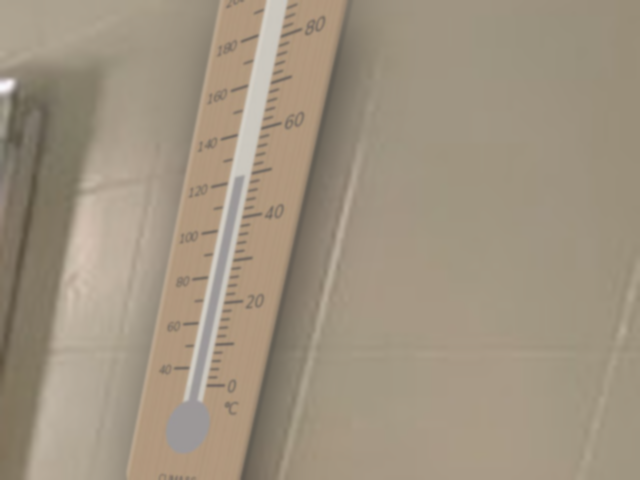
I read 50 °C
